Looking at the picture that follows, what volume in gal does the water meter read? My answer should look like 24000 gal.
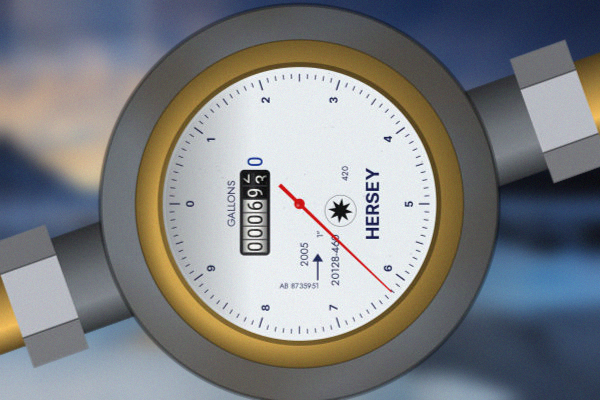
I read 6926.2 gal
